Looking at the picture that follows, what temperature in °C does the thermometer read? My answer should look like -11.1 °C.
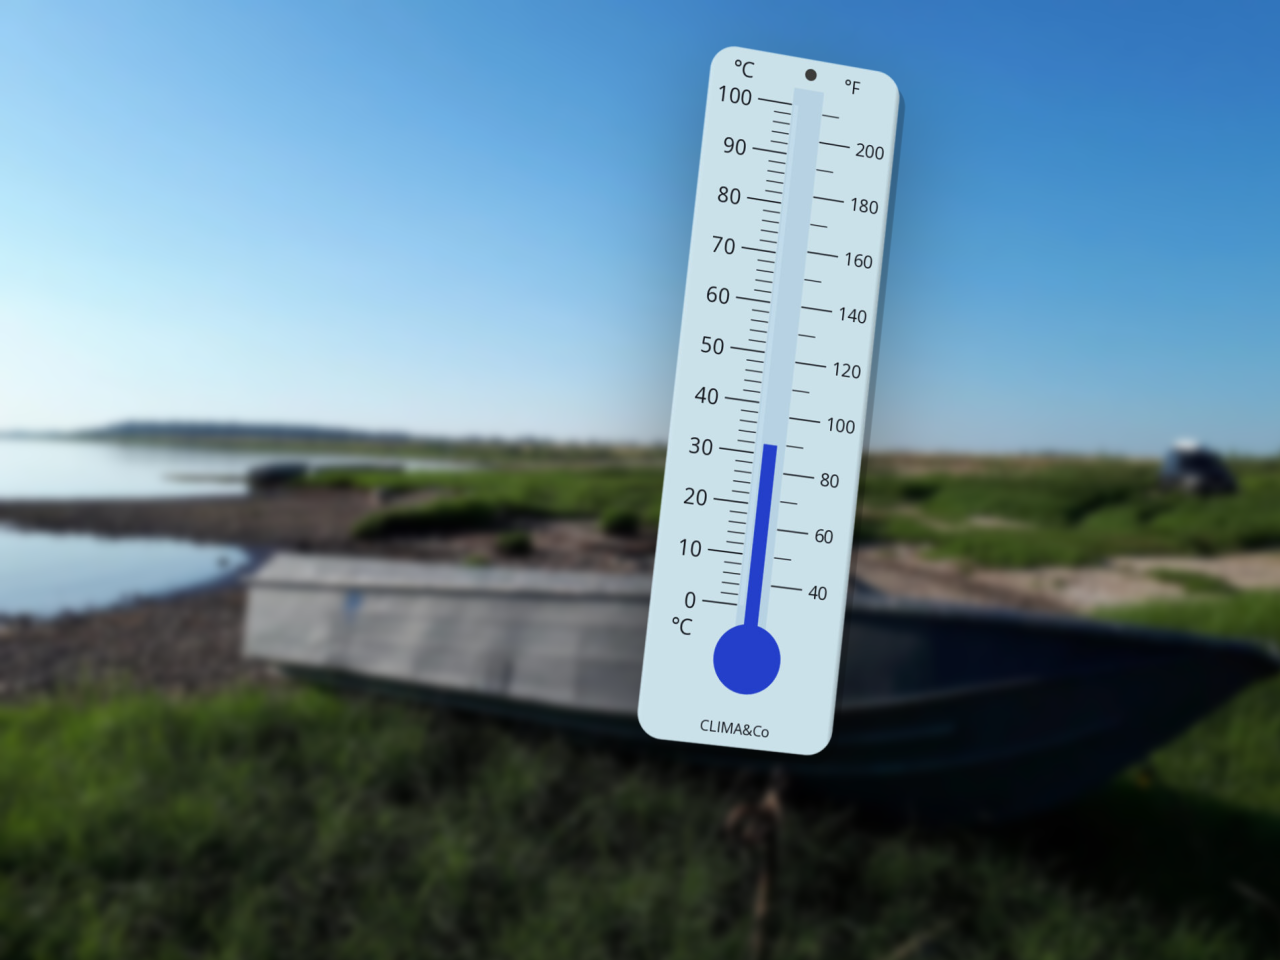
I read 32 °C
